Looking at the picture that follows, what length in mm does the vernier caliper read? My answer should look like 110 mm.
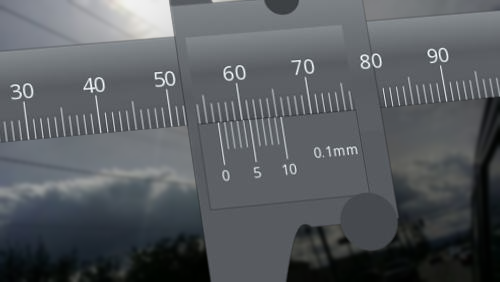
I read 56.6 mm
